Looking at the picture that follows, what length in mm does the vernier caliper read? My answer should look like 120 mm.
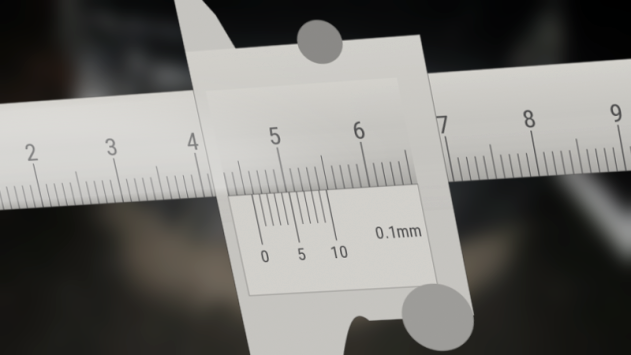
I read 45.8 mm
